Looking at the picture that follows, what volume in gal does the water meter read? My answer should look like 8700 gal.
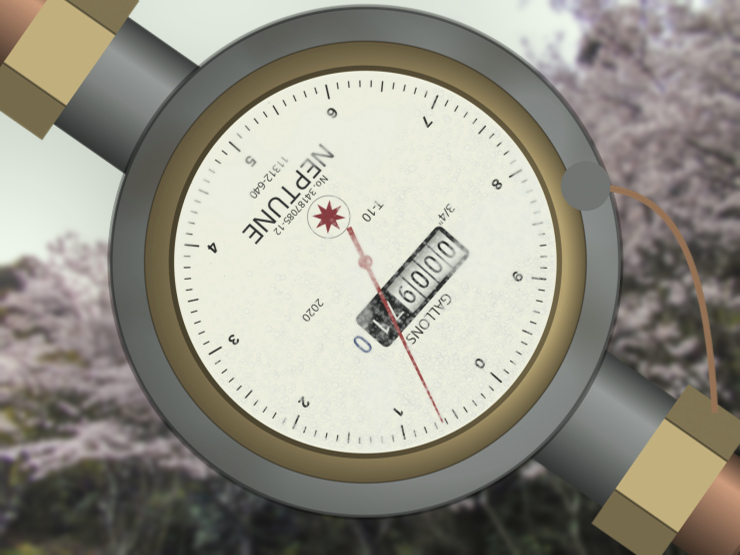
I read 9710.6 gal
